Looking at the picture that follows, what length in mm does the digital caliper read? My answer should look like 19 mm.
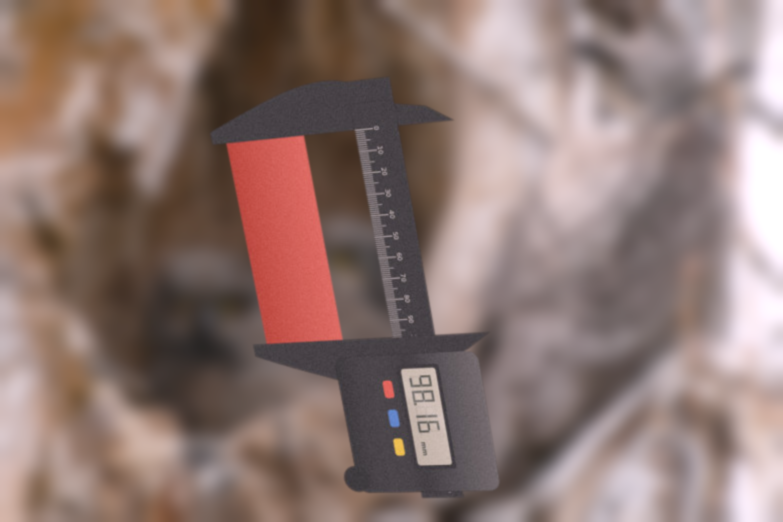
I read 98.16 mm
